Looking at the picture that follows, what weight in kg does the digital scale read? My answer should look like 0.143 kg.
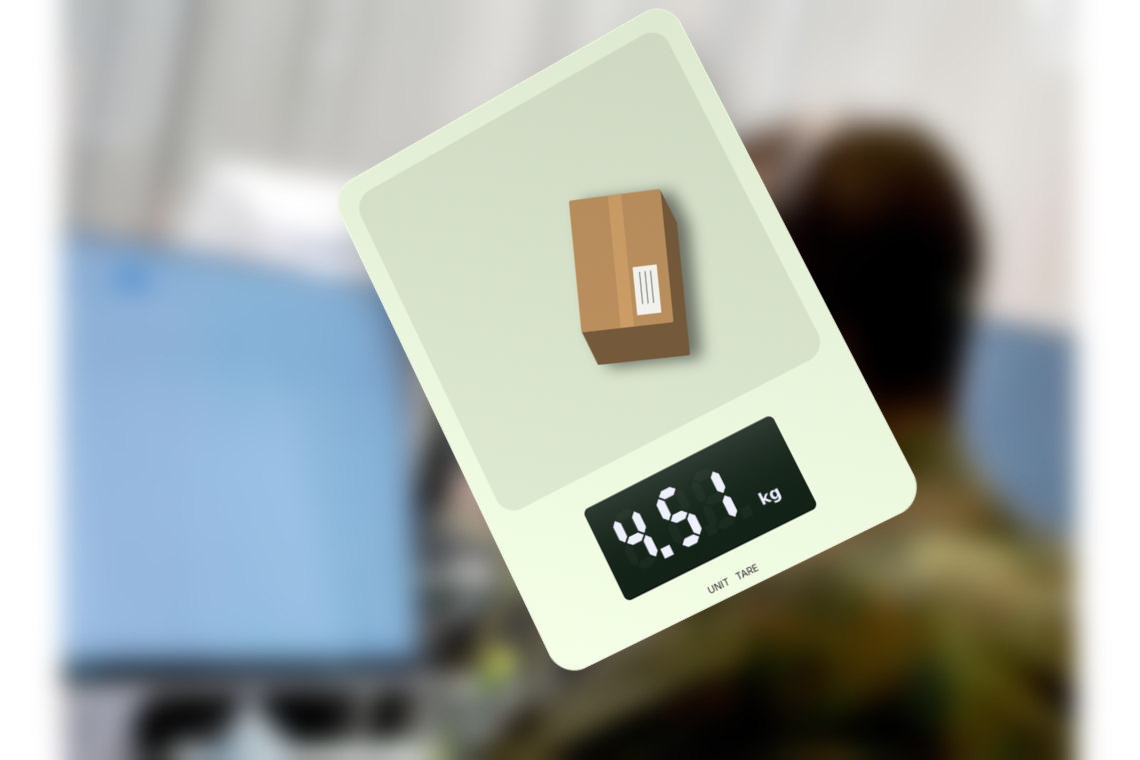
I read 4.51 kg
